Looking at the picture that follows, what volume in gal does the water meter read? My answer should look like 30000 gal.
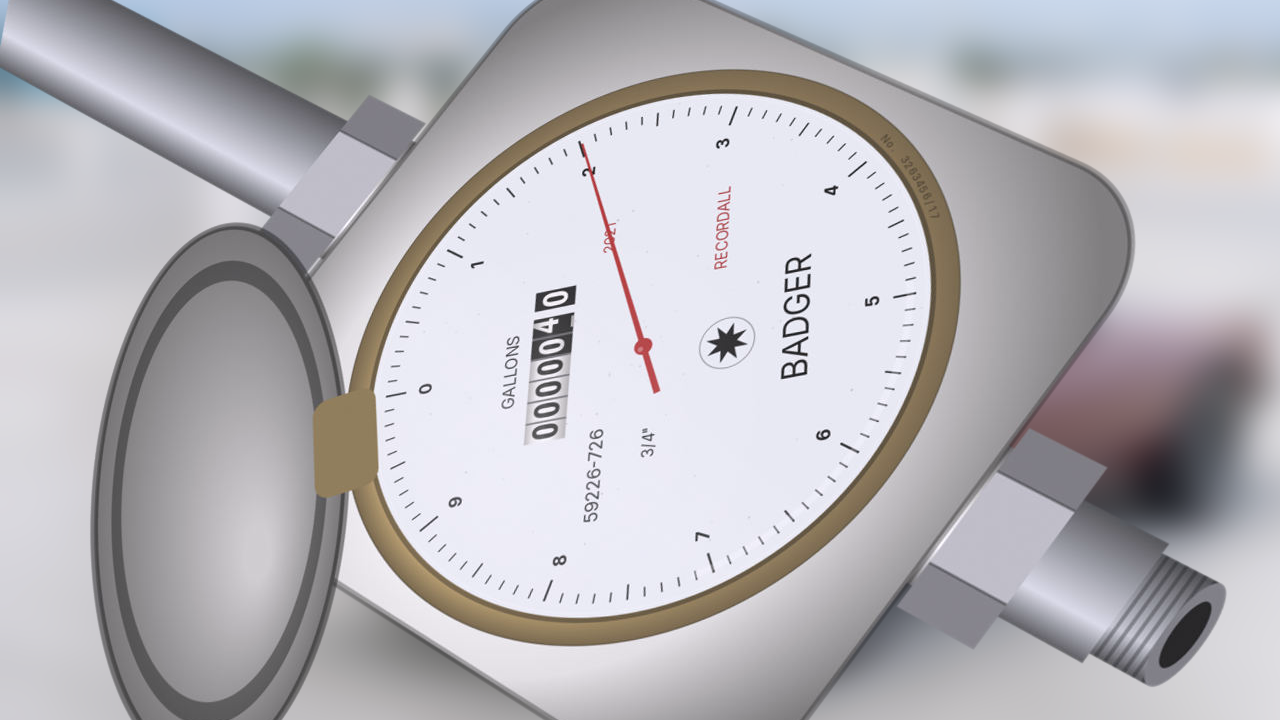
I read 42.0 gal
